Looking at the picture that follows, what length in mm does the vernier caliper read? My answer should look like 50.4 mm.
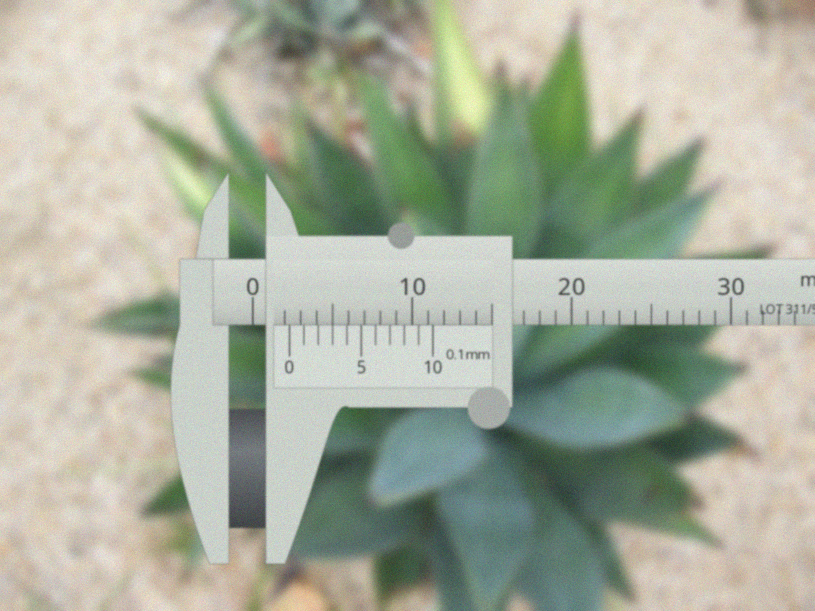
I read 2.3 mm
